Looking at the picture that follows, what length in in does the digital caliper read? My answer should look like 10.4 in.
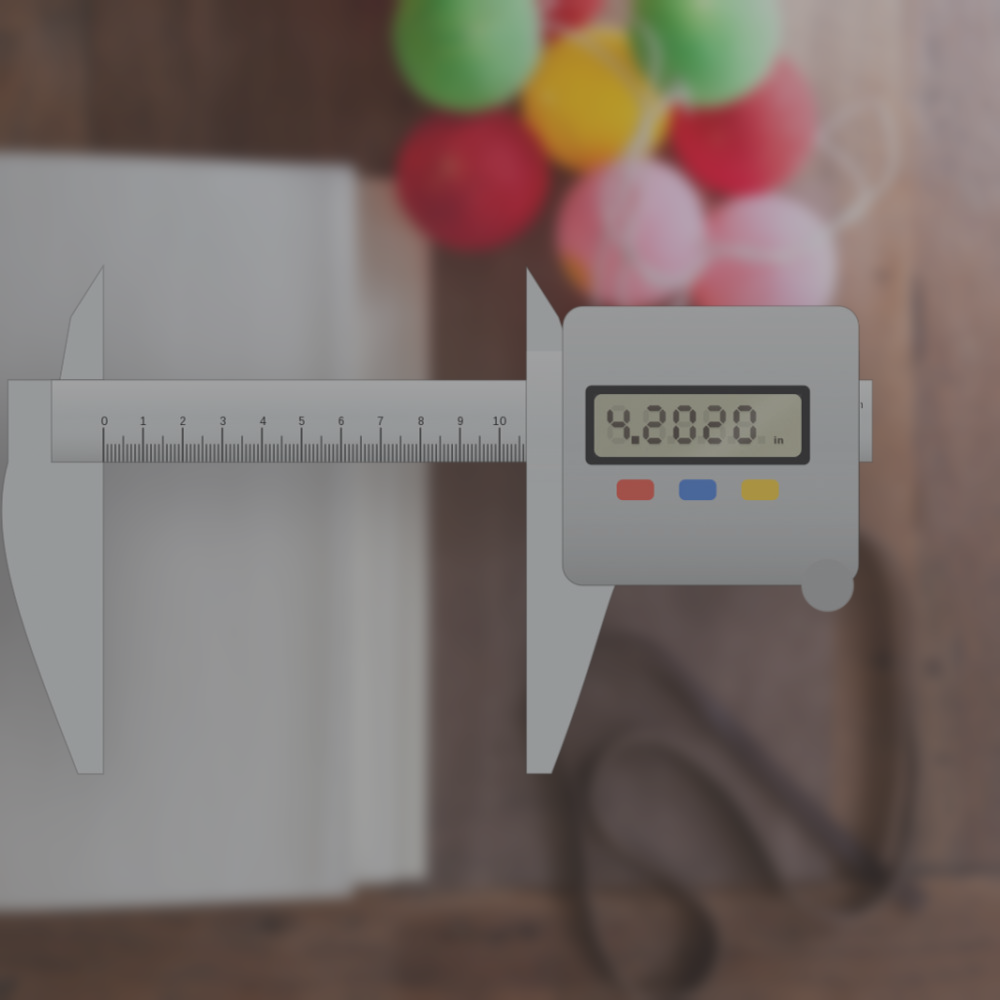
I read 4.2020 in
